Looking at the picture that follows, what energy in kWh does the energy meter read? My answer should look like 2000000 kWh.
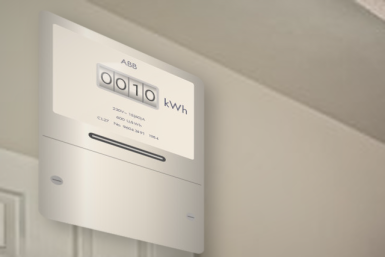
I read 10 kWh
